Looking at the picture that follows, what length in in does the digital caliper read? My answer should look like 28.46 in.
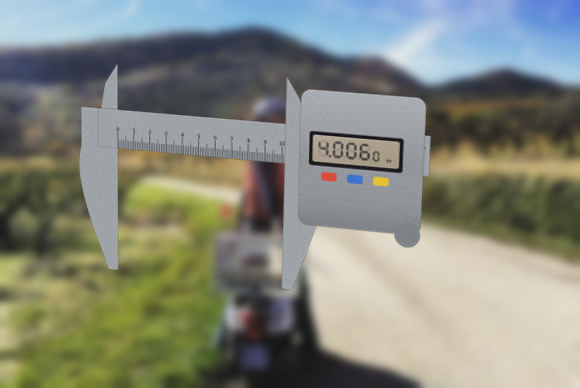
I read 4.0060 in
